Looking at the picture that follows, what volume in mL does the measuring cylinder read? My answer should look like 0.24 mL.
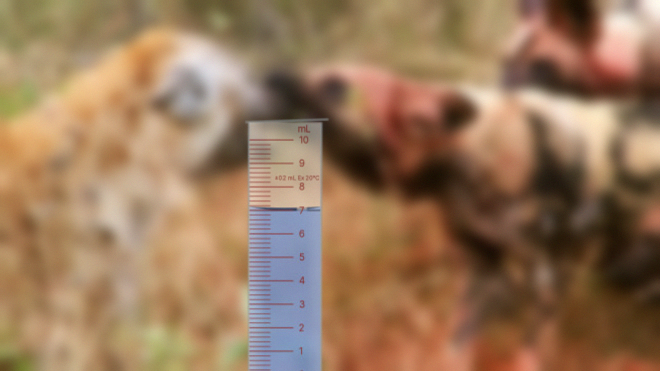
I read 7 mL
